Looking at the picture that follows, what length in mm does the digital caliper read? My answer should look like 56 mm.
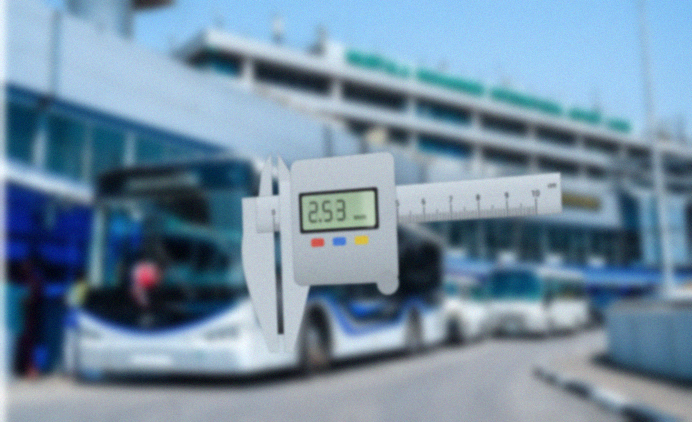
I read 2.53 mm
